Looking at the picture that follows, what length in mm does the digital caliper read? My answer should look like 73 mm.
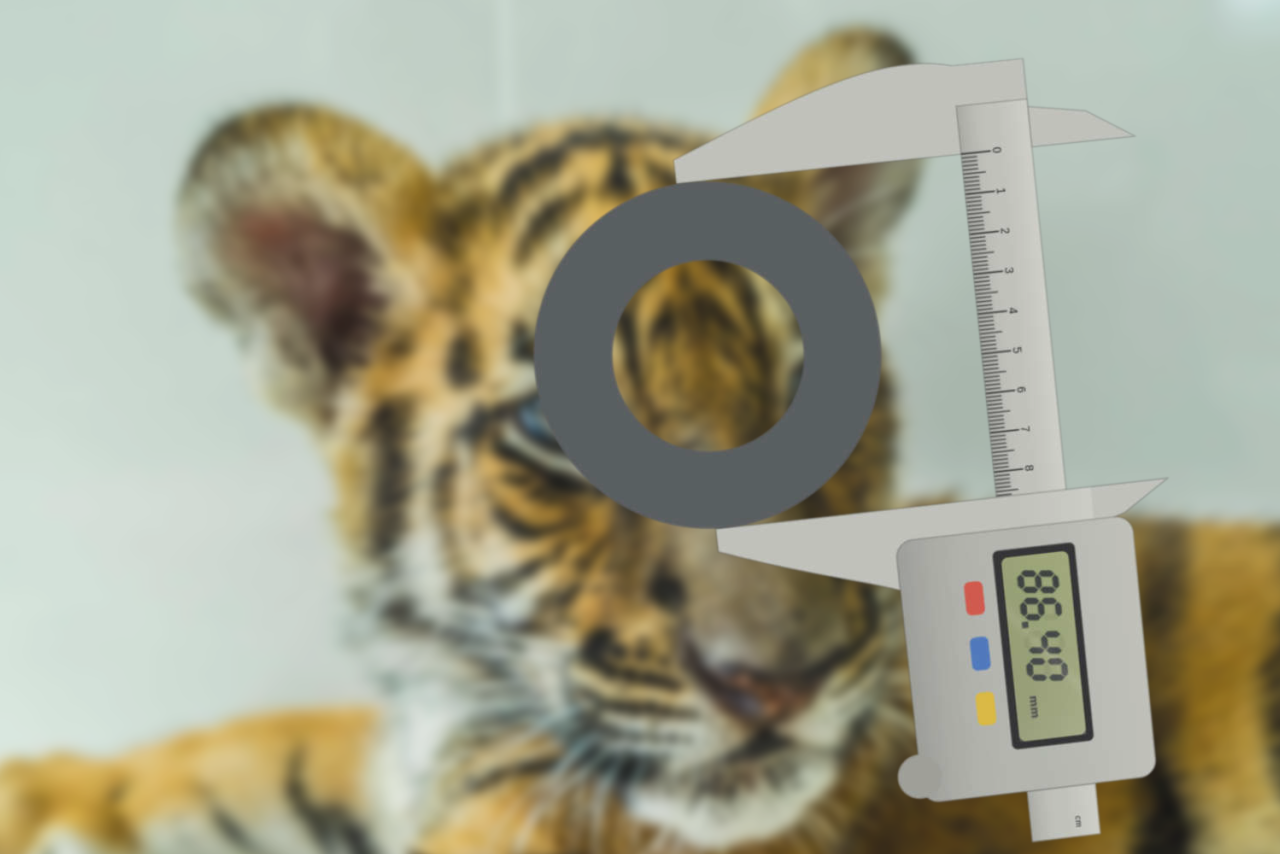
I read 86.40 mm
